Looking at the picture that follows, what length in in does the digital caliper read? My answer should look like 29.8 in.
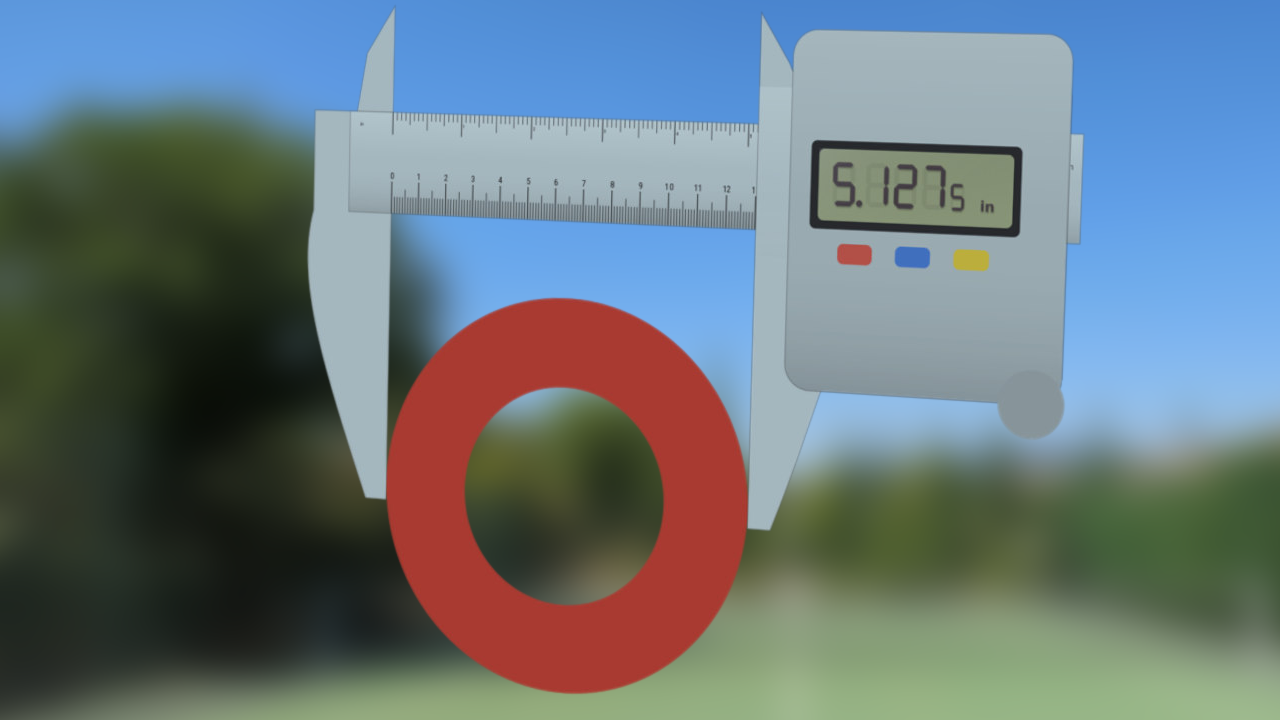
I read 5.1275 in
